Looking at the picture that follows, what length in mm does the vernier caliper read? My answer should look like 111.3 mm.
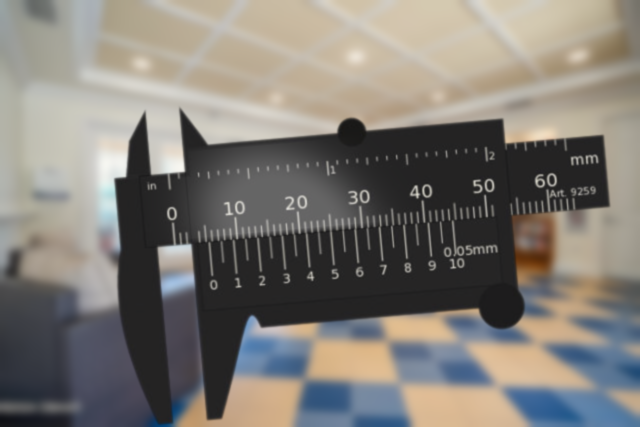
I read 5.5 mm
